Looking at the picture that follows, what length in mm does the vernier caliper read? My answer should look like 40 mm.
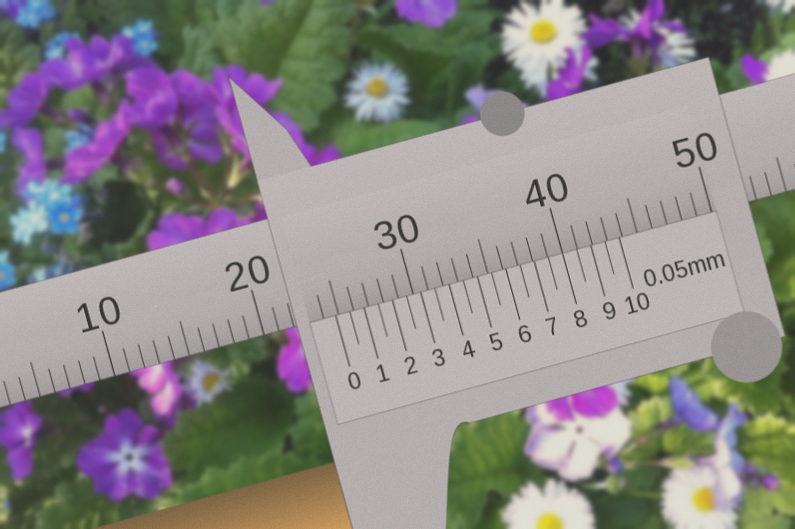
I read 24.8 mm
